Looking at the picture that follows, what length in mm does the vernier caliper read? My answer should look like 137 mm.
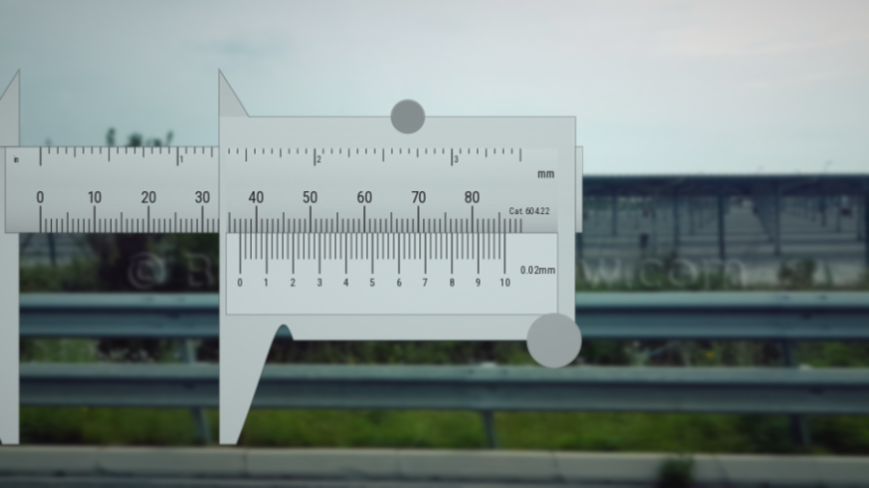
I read 37.0 mm
